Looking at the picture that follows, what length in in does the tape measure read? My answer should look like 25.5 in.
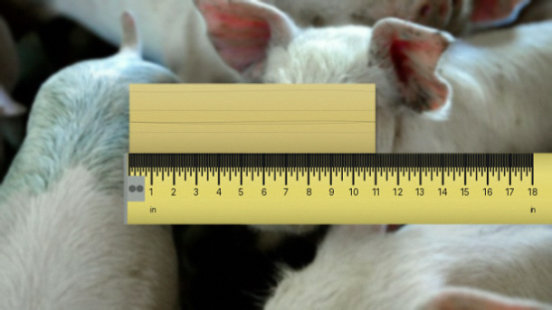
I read 11 in
